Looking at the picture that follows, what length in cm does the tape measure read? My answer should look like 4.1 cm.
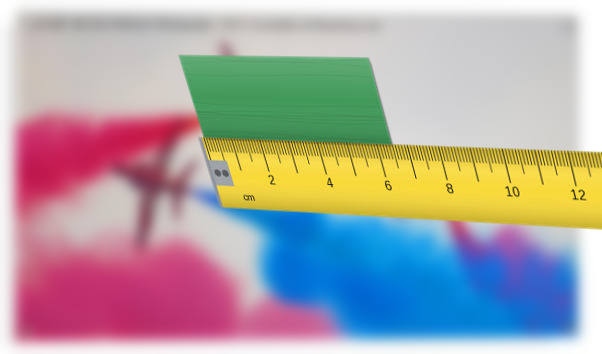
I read 6.5 cm
